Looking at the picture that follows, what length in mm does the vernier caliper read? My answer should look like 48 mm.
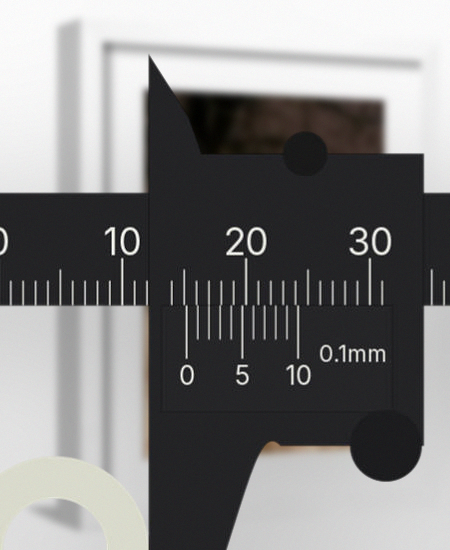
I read 15.2 mm
